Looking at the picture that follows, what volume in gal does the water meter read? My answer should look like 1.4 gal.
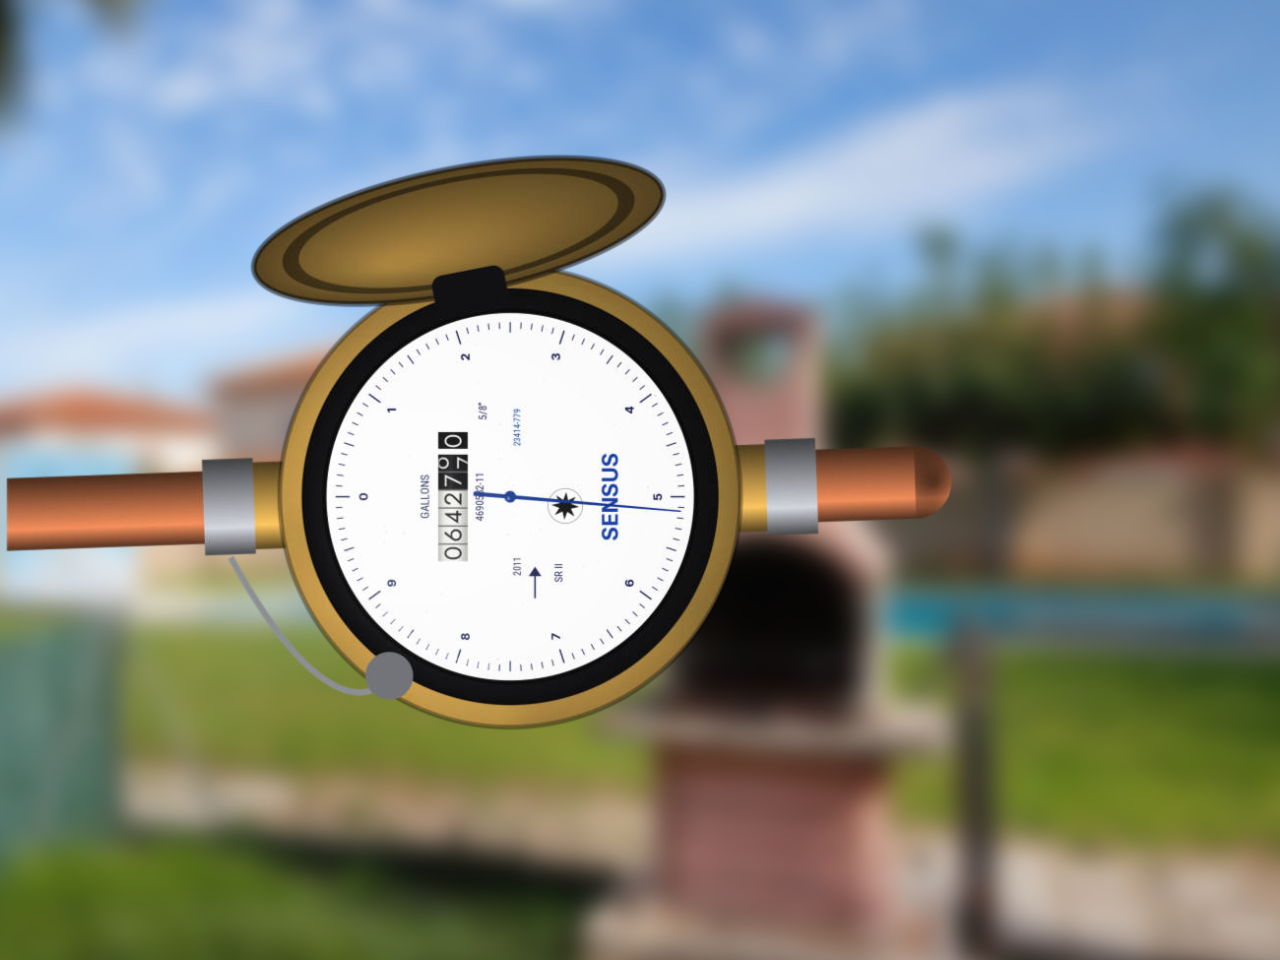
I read 642765.1 gal
